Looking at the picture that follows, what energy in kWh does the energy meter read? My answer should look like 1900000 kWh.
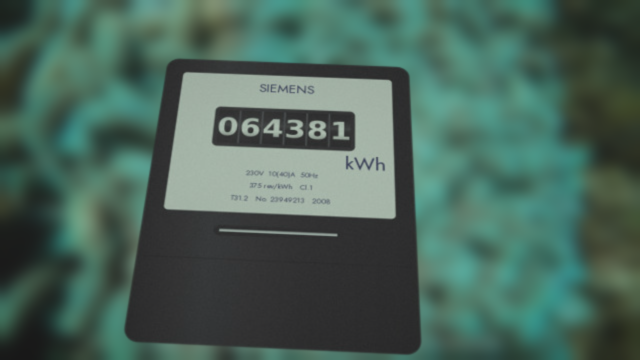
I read 64381 kWh
